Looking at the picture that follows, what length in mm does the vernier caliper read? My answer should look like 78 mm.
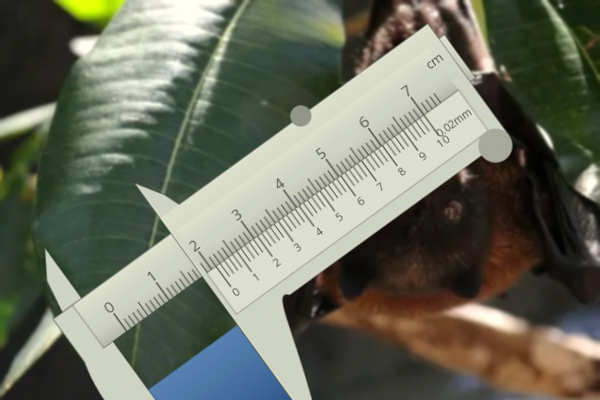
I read 21.0 mm
